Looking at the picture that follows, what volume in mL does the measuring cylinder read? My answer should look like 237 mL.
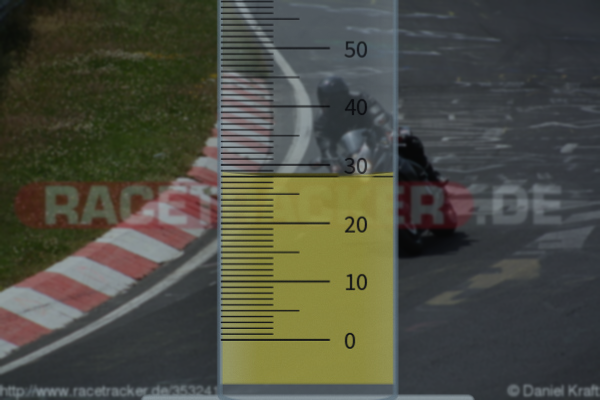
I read 28 mL
